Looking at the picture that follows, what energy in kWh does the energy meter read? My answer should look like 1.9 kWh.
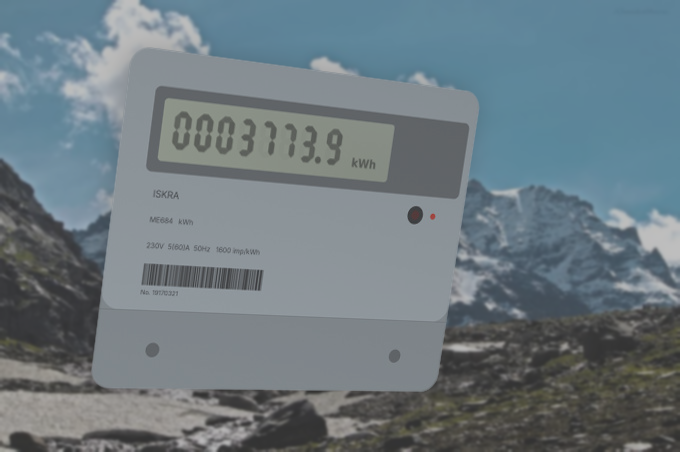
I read 3773.9 kWh
